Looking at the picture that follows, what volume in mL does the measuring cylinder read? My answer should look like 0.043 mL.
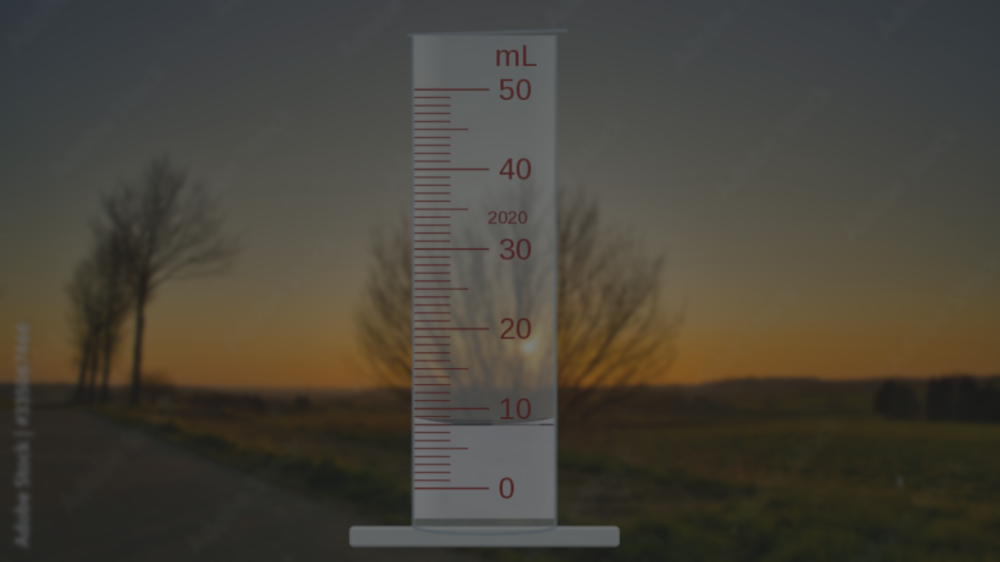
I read 8 mL
